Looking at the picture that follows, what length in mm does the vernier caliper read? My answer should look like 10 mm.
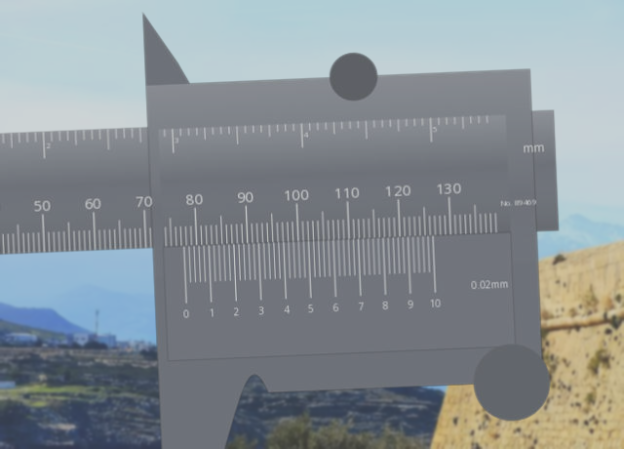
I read 77.5 mm
